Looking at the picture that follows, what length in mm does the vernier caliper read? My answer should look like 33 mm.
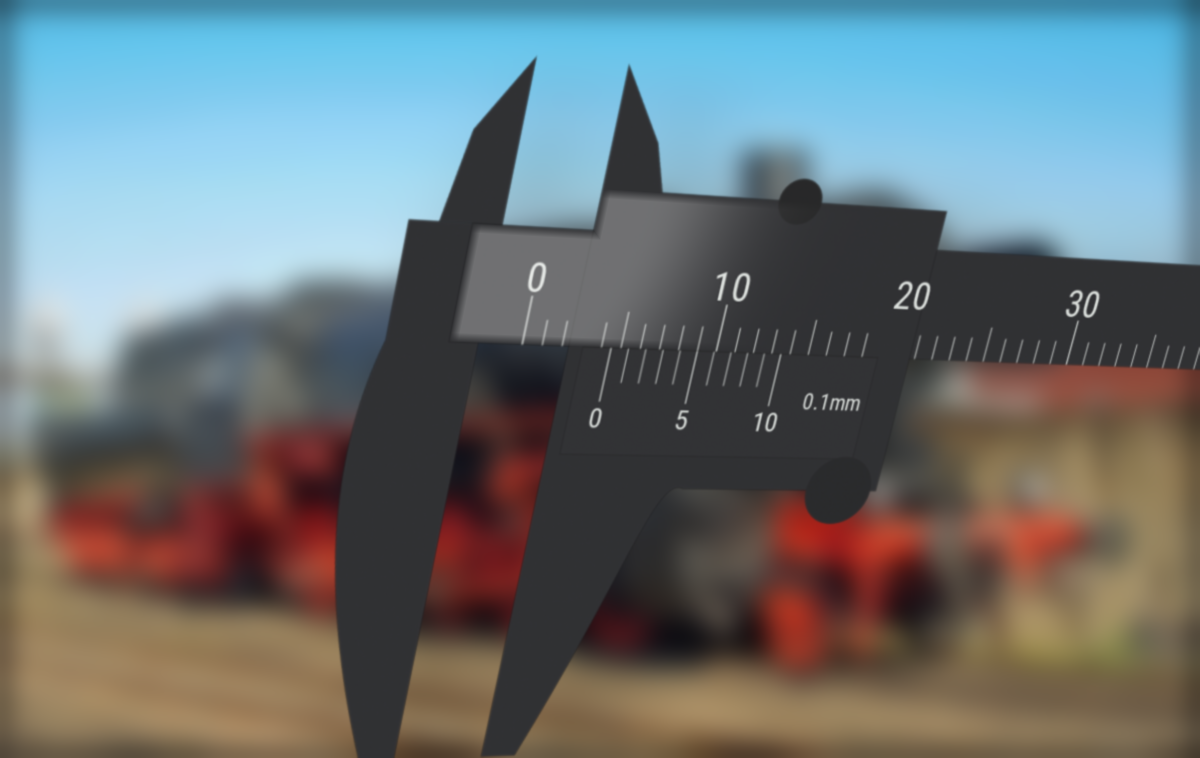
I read 4.5 mm
